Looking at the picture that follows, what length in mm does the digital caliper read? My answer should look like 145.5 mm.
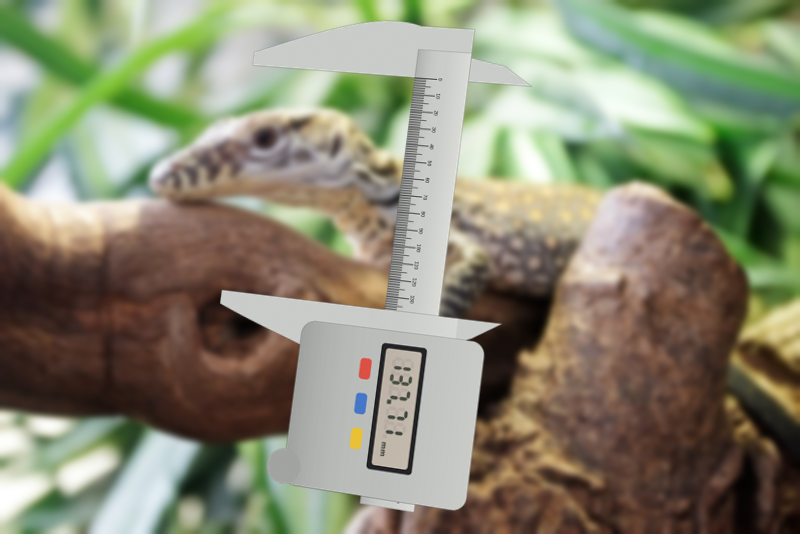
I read 137.71 mm
